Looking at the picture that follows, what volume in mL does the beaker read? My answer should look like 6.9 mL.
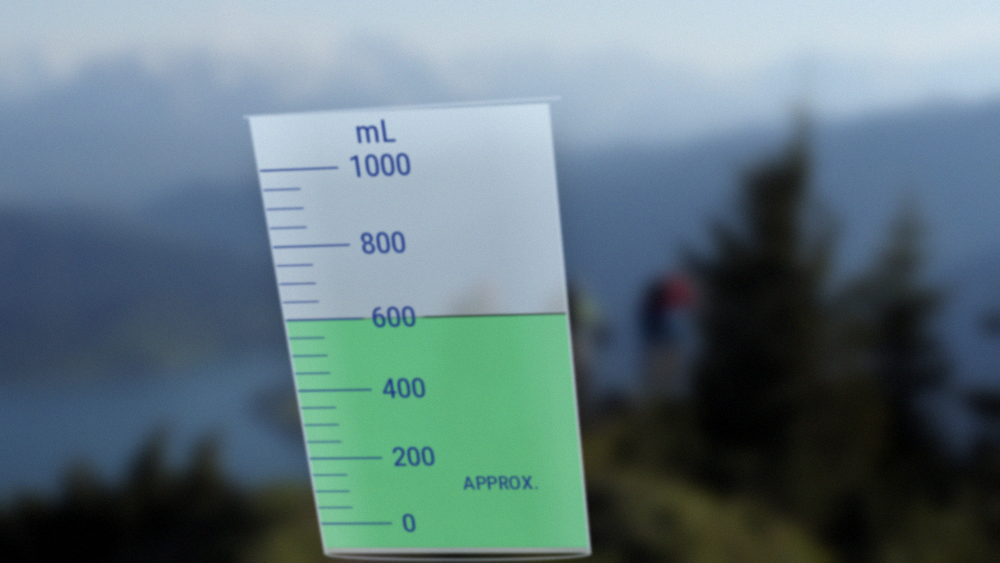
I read 600 mL
